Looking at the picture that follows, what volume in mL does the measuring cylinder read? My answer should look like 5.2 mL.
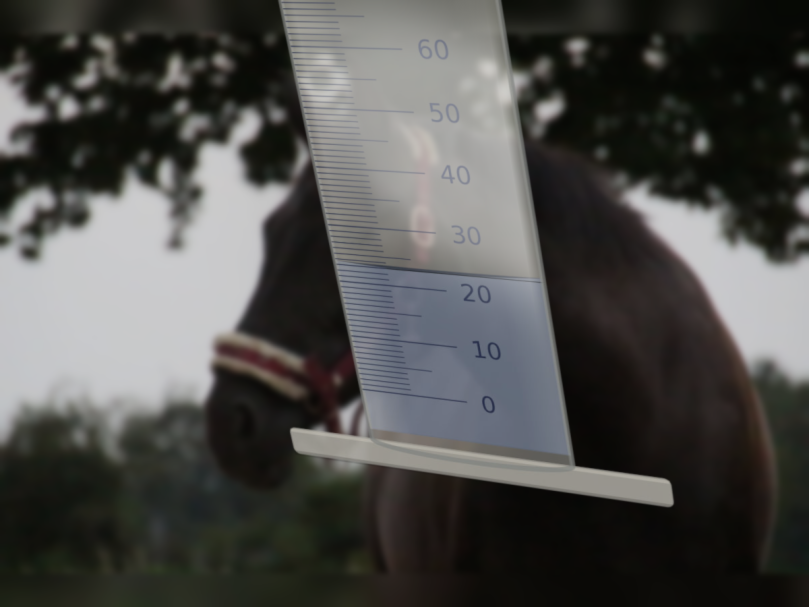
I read 23 mL
